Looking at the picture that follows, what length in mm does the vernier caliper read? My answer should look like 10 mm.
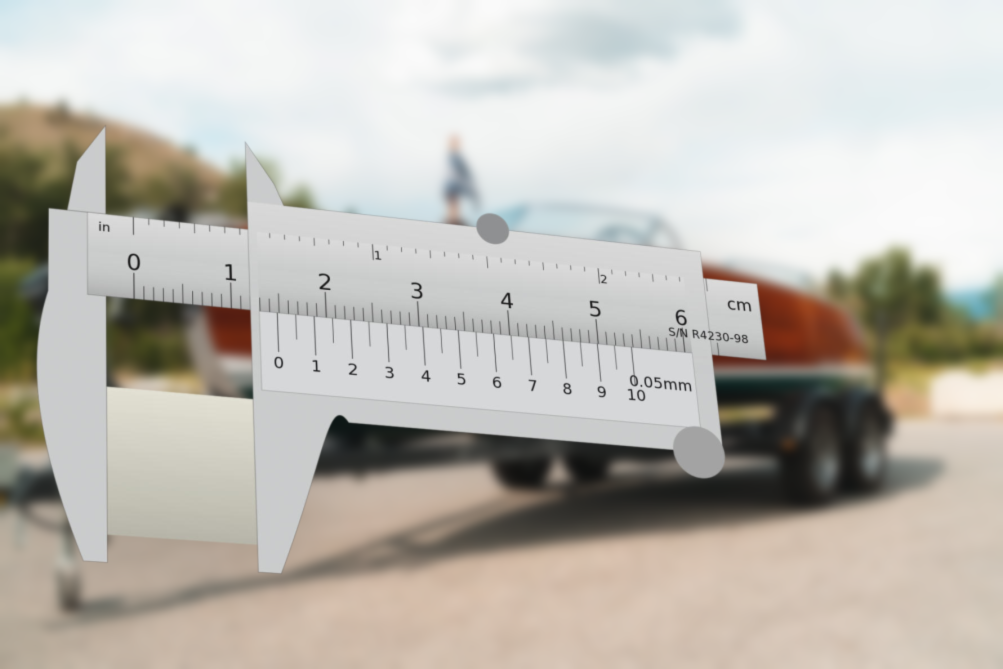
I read 14.8 mm
